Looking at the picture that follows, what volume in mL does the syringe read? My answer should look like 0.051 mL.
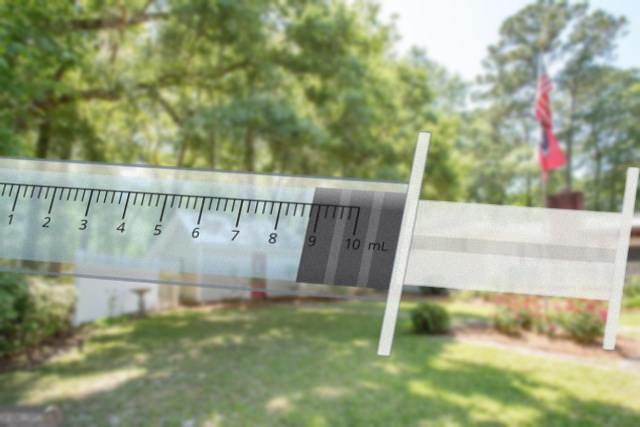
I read 8.8 mL
